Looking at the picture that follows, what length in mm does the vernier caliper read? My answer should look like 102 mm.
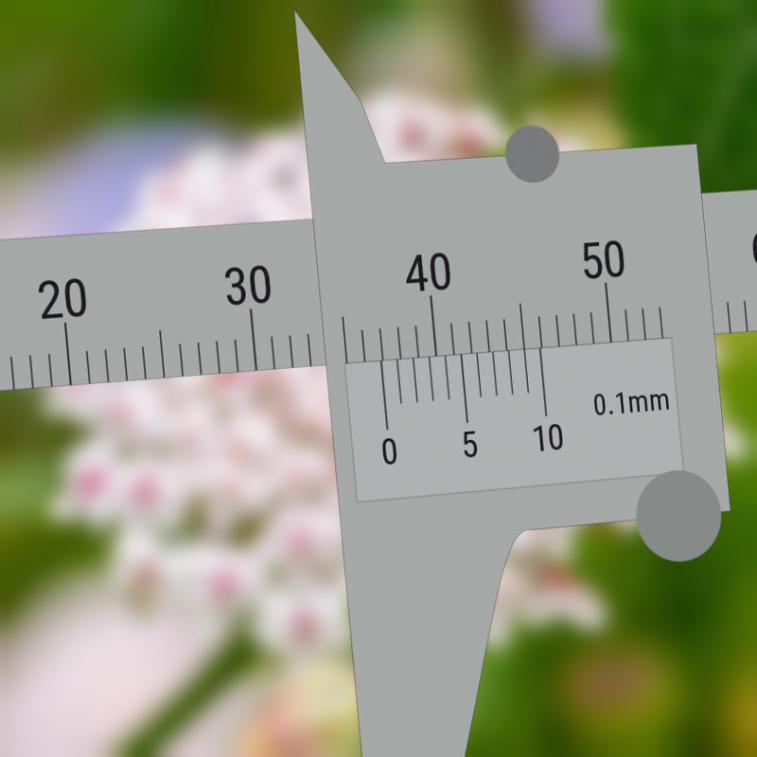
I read 36.9 mm
